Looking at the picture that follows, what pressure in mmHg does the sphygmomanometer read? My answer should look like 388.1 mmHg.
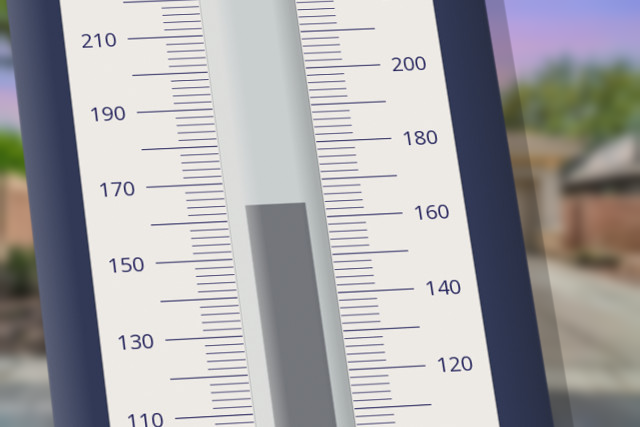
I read 164 mmHg
